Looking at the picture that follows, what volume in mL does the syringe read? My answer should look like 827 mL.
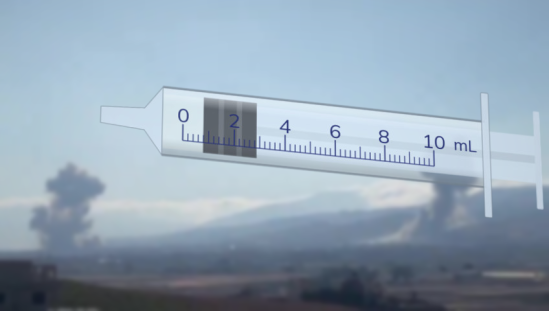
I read 0.8 mL
